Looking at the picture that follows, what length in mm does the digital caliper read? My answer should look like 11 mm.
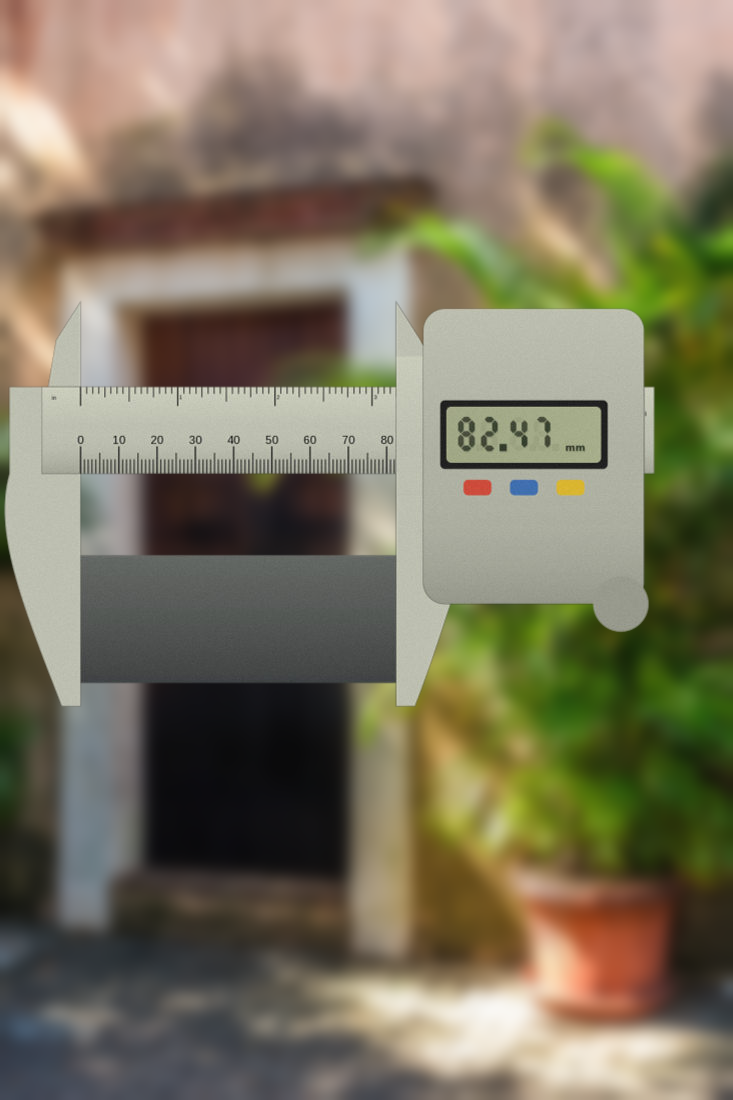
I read 82.47 mm
